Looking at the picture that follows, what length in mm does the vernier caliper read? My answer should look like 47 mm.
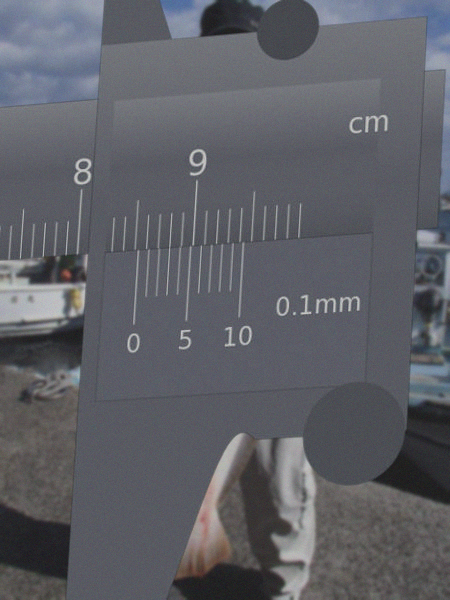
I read 85.3 mm
